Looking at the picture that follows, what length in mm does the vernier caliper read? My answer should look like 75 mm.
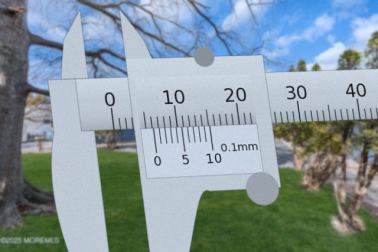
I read 6.2 mm
